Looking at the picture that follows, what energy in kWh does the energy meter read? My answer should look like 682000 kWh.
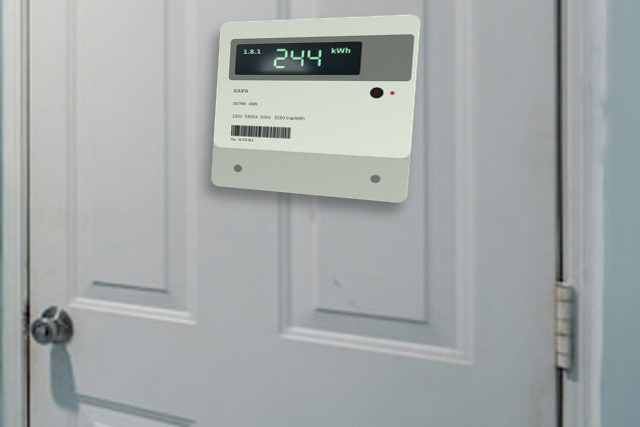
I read 244 kWh
